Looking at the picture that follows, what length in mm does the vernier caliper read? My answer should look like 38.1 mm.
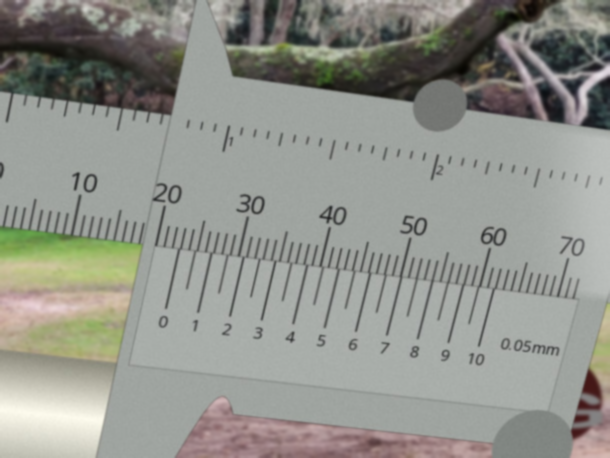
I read 22.8 mm
